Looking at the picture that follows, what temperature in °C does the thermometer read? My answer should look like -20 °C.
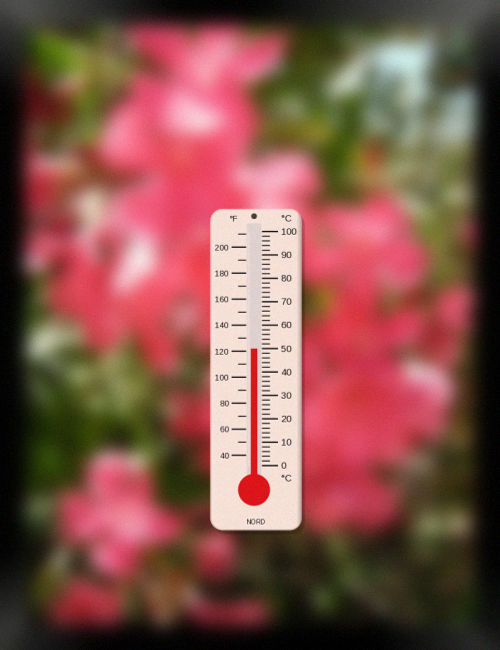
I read 50 °C
